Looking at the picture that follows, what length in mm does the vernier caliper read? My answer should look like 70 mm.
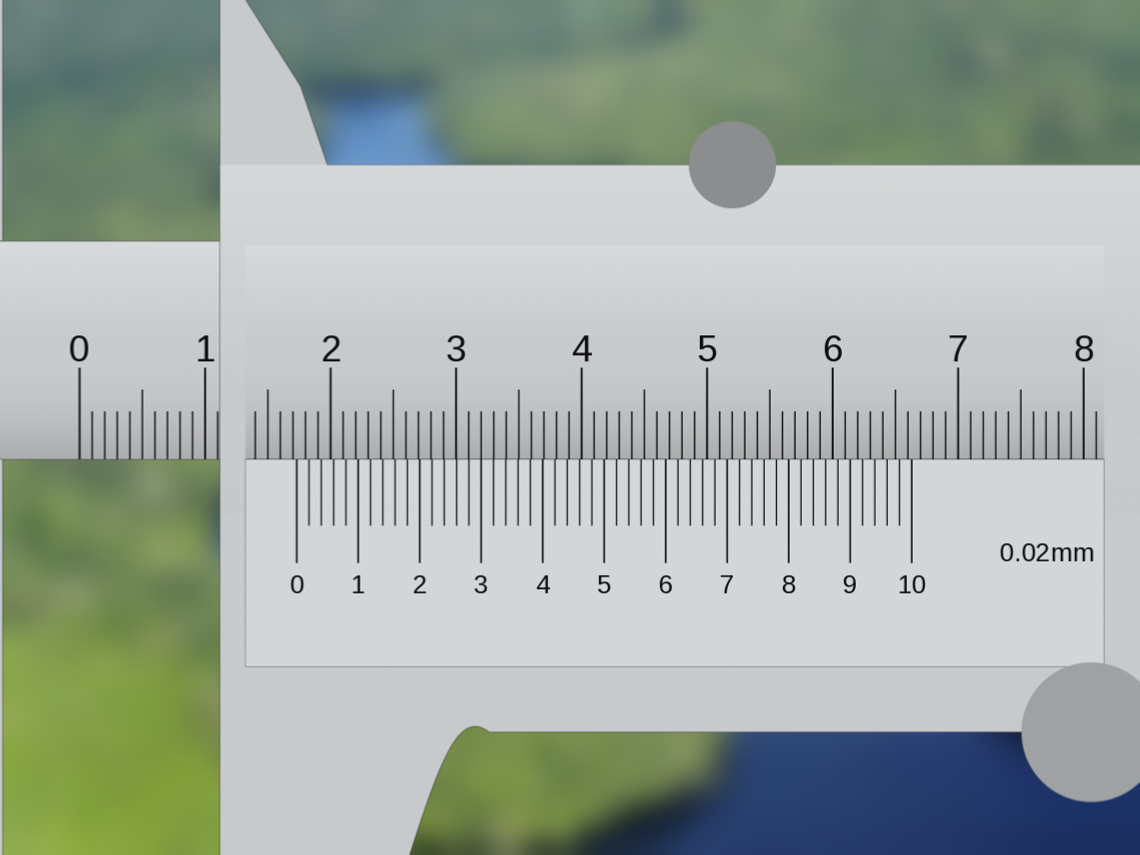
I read 17.3 mm
